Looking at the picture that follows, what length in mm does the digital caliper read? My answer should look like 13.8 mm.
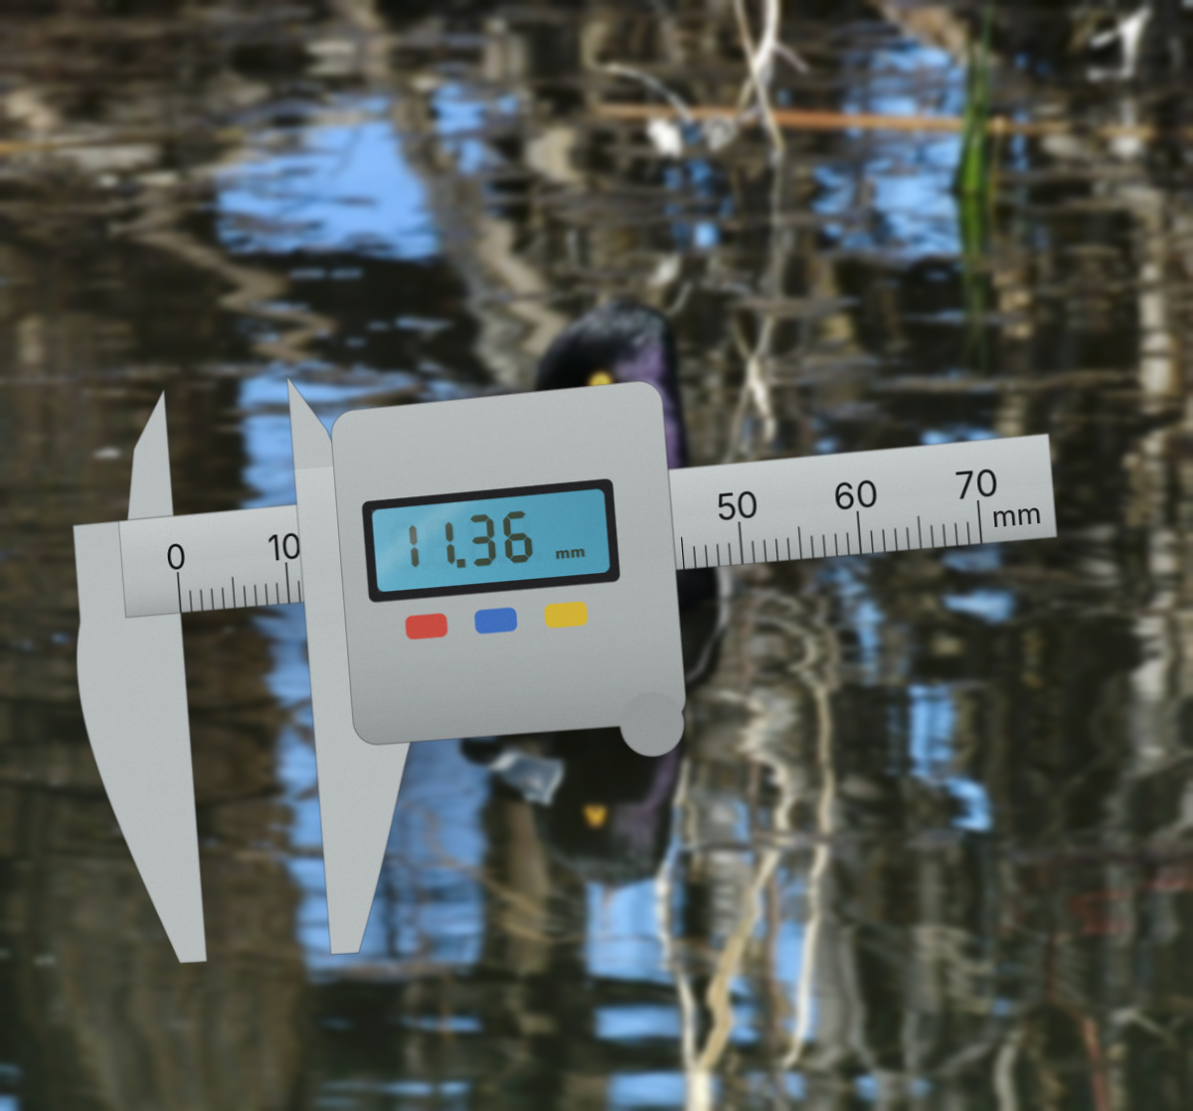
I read 11.36 mm
